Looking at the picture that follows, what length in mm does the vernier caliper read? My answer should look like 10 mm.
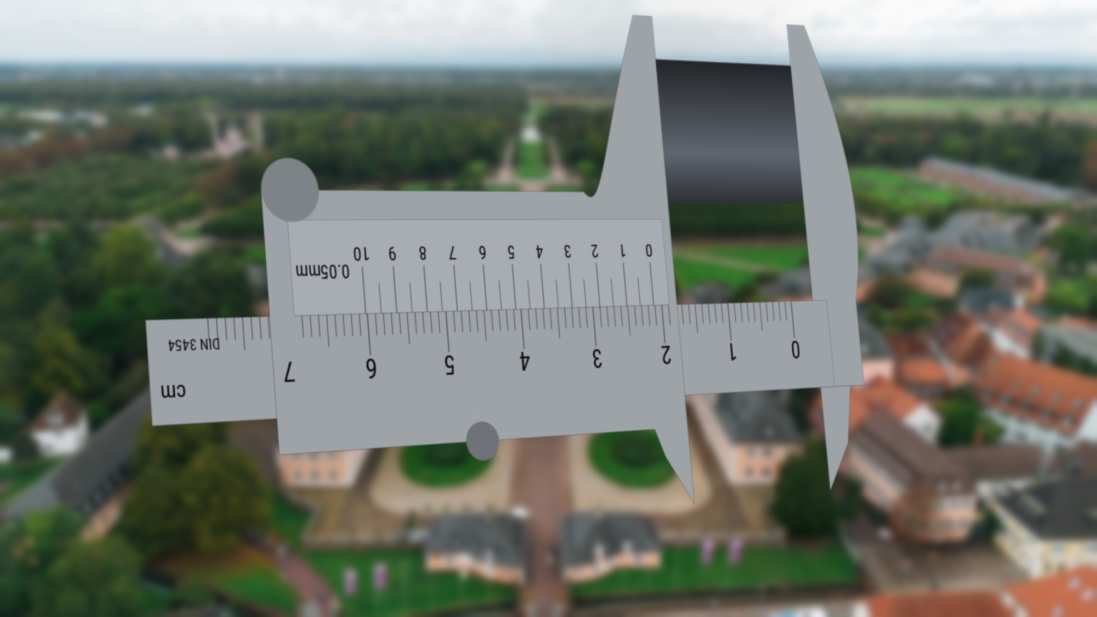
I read 21.2 mm
